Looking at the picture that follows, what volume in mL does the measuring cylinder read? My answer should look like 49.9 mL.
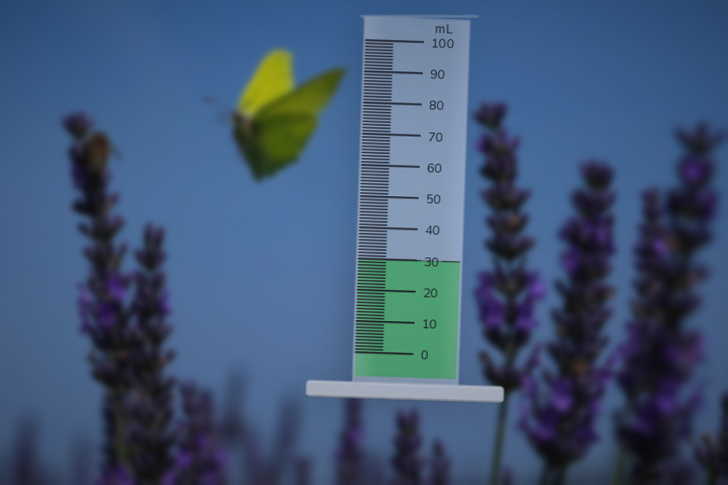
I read 30 mL
